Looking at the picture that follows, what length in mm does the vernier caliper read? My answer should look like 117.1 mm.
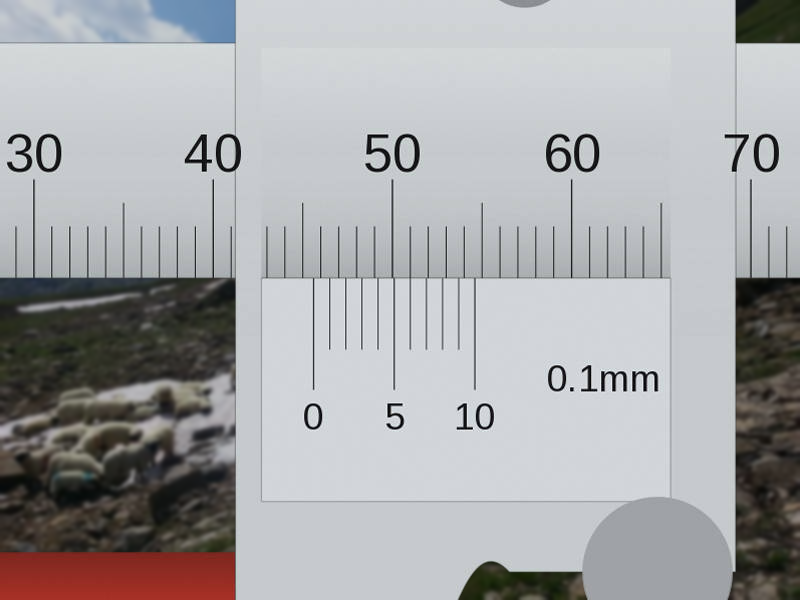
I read 45.6 mm
